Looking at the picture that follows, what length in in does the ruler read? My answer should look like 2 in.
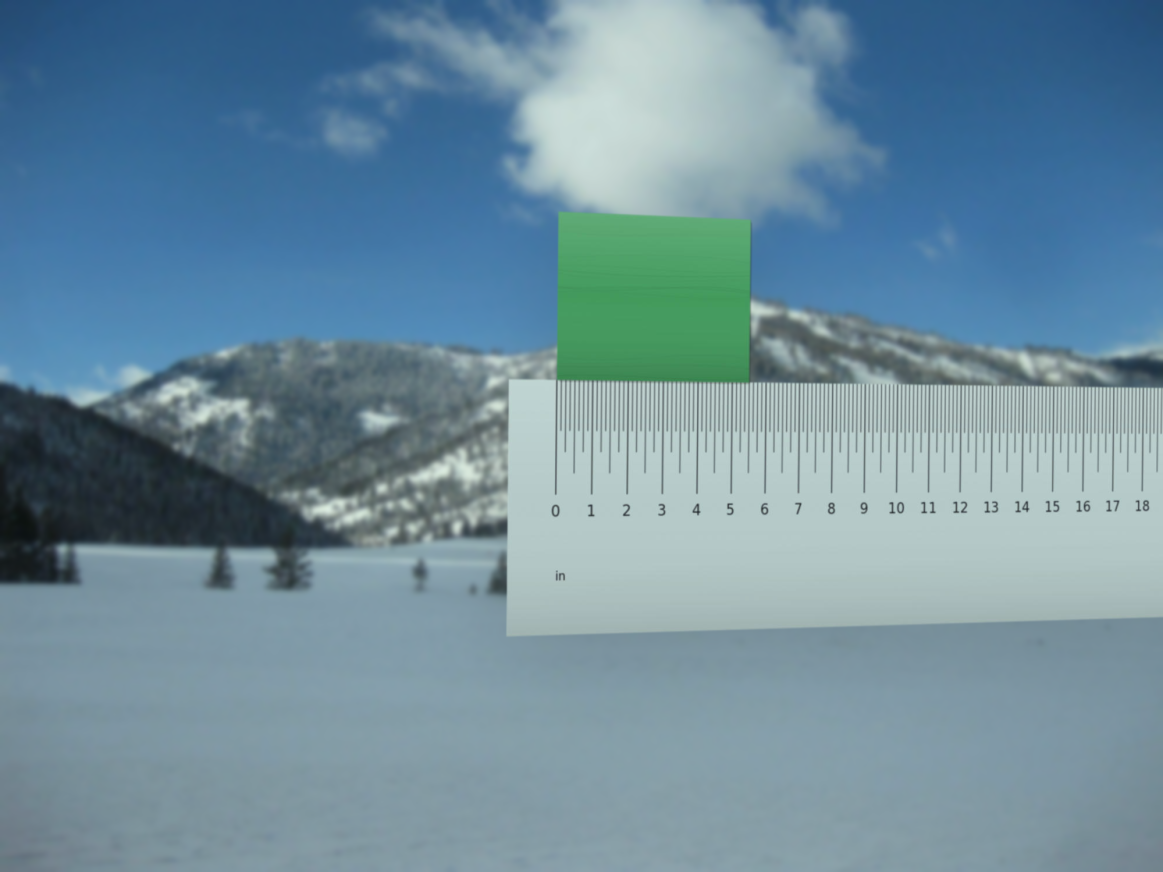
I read 5.5 in
